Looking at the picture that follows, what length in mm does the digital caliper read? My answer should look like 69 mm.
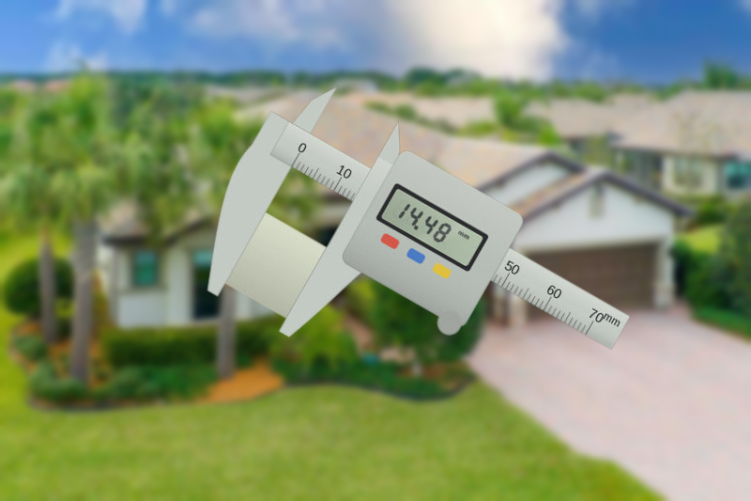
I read 14.48 mm
